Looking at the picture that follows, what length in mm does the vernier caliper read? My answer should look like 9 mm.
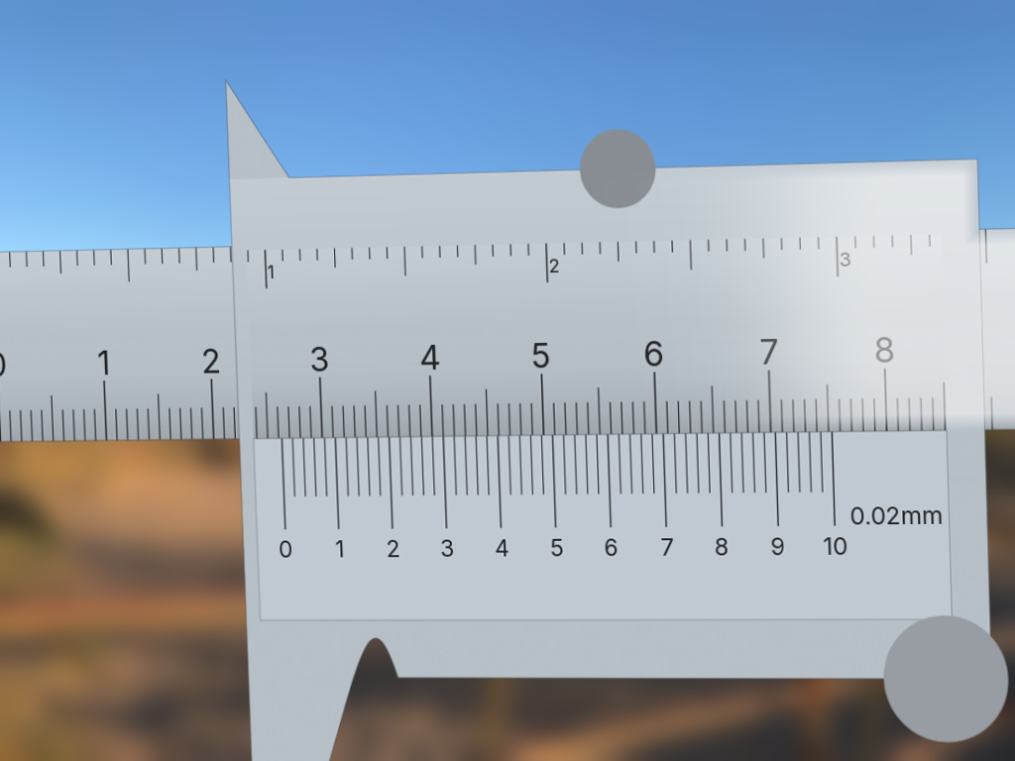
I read 26.3 mm
